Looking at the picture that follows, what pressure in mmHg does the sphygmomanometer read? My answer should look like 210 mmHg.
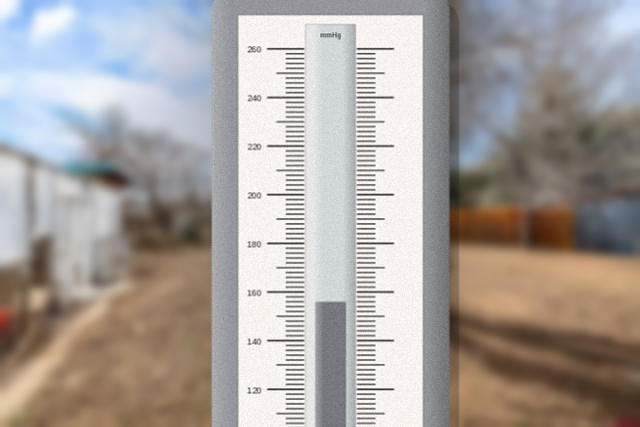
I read 156 mmHg
